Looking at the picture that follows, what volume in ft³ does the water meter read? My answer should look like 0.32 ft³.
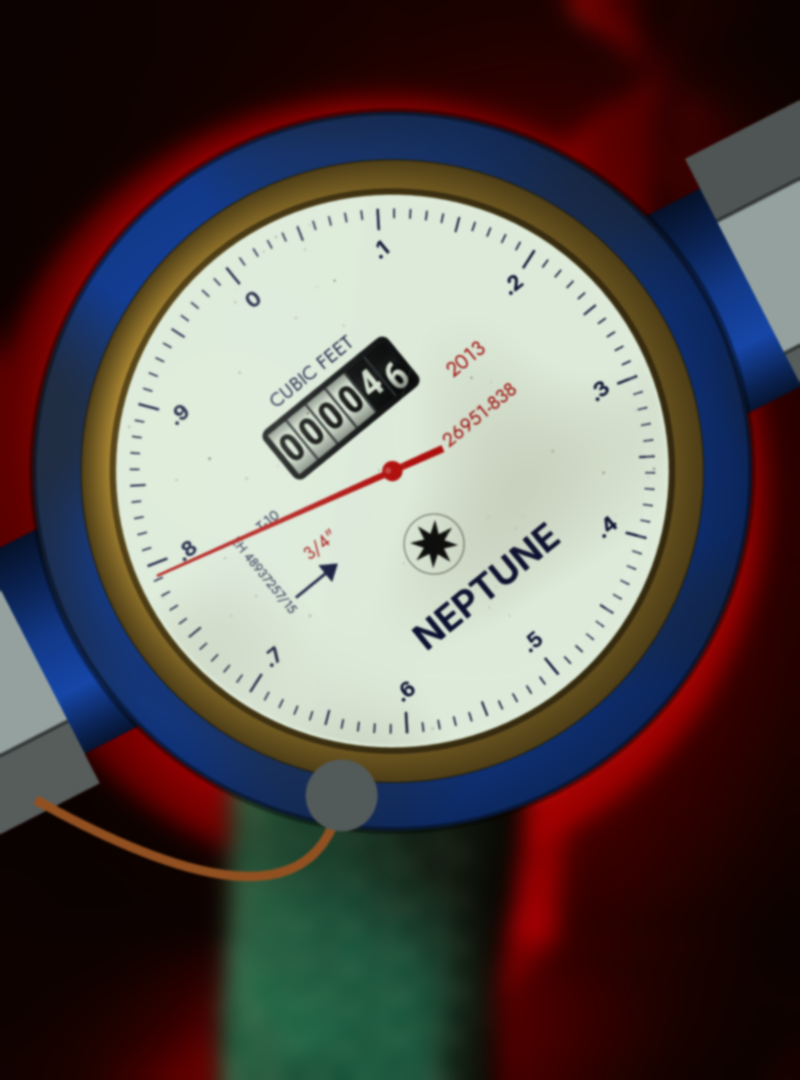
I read 45.79 ft³
